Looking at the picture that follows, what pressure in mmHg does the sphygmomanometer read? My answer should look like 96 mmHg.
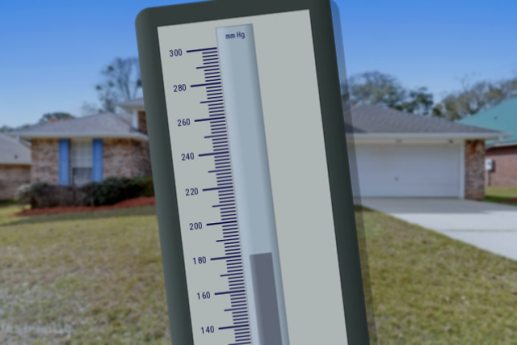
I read 180 mmHg
